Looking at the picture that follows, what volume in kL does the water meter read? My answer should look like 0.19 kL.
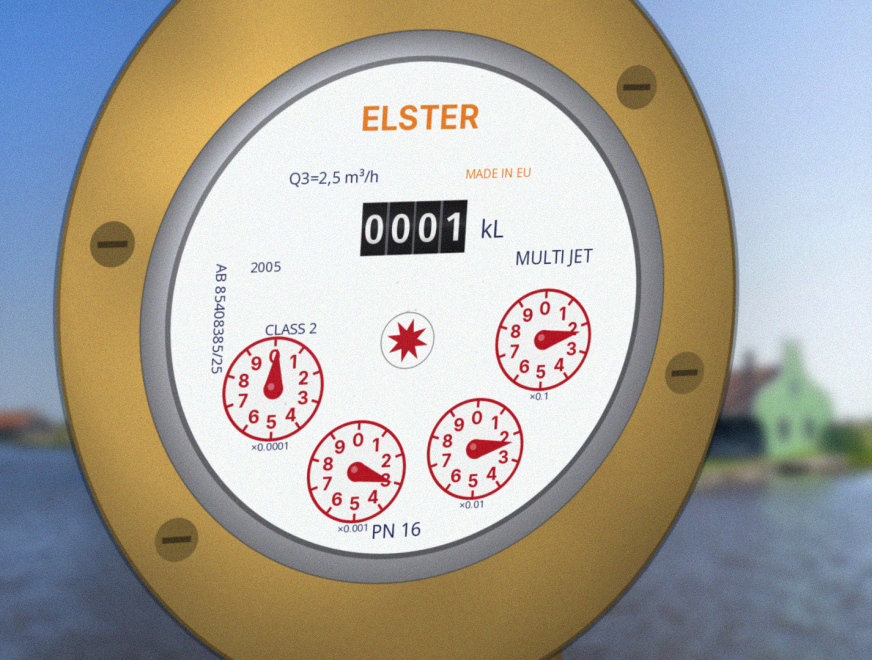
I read 1.2230 kL
